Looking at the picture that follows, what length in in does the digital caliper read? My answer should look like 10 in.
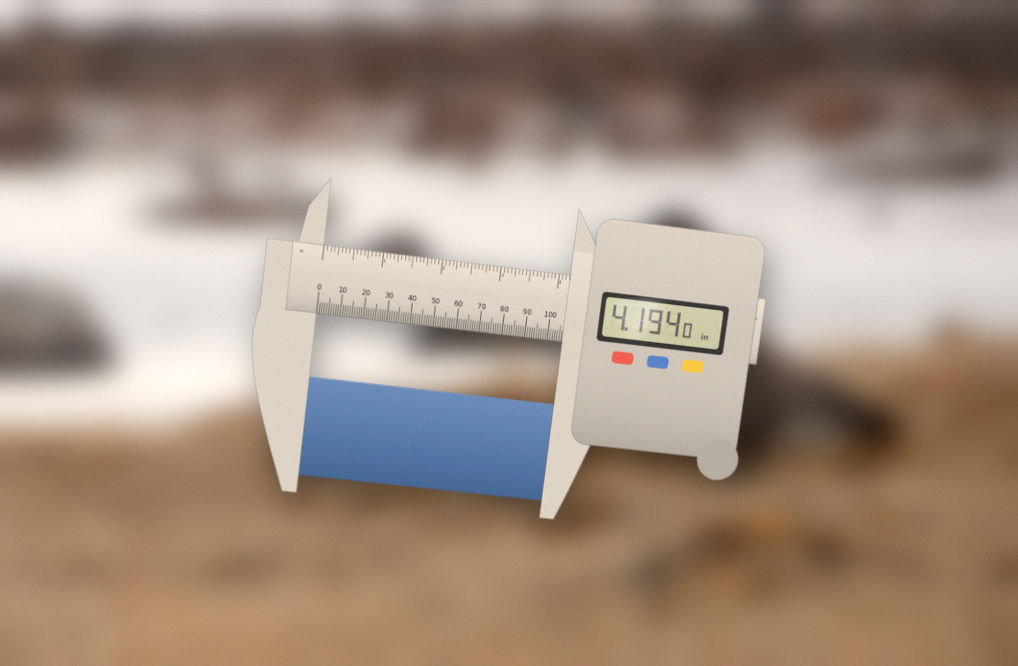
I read 4.1940 in
